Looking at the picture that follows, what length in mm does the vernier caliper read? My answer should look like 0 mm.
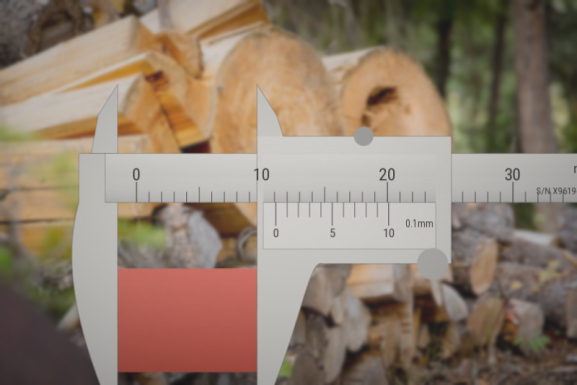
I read 11.1 mm
